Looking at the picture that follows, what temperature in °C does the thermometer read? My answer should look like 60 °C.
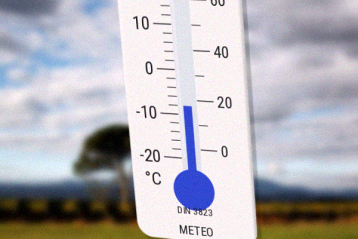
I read -8 °C
